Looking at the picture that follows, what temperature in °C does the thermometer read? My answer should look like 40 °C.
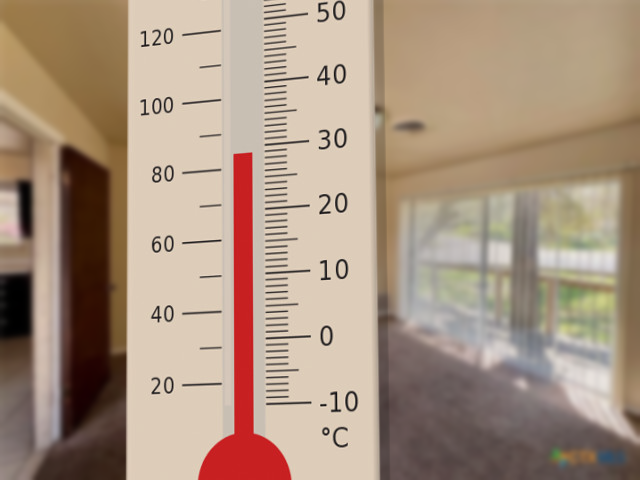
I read 29 °C
